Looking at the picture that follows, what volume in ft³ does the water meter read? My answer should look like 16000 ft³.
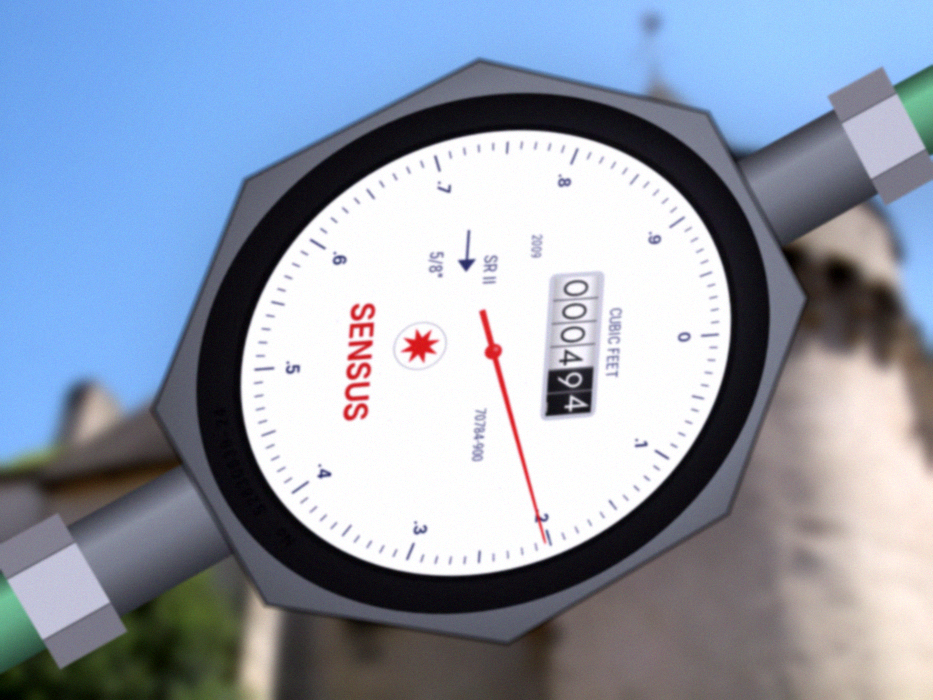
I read 494.20 ft³
